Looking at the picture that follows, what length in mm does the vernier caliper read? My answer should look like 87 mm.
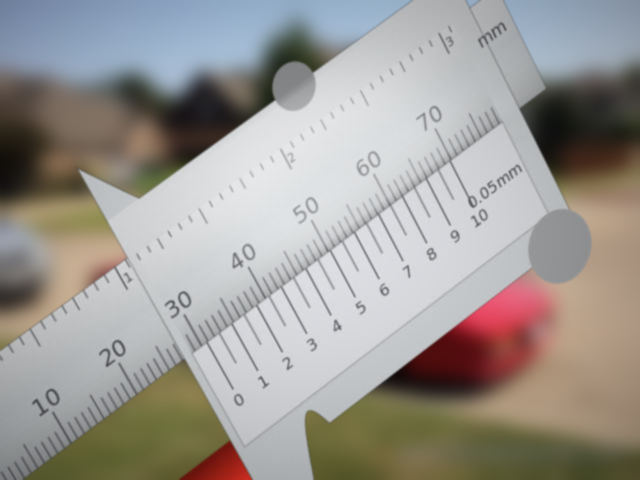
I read 30.8 mm
